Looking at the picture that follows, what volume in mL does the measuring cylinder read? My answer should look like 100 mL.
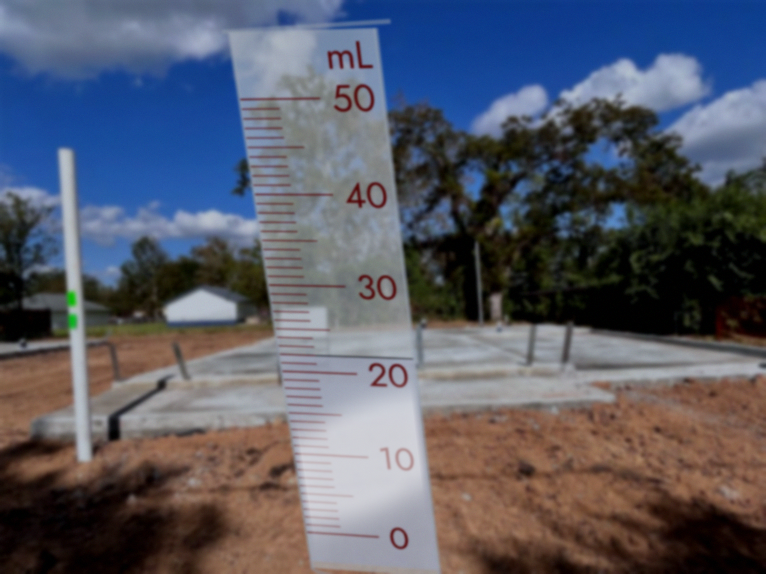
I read 22 mL
